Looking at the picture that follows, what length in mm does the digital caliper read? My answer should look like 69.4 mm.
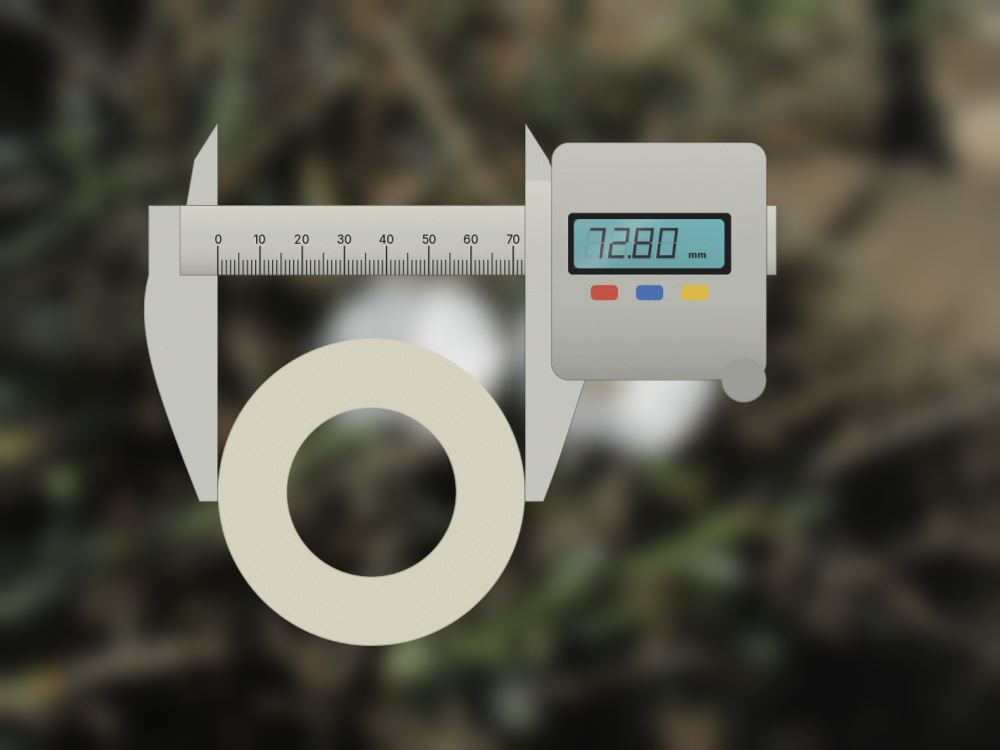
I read 72.80 mm
